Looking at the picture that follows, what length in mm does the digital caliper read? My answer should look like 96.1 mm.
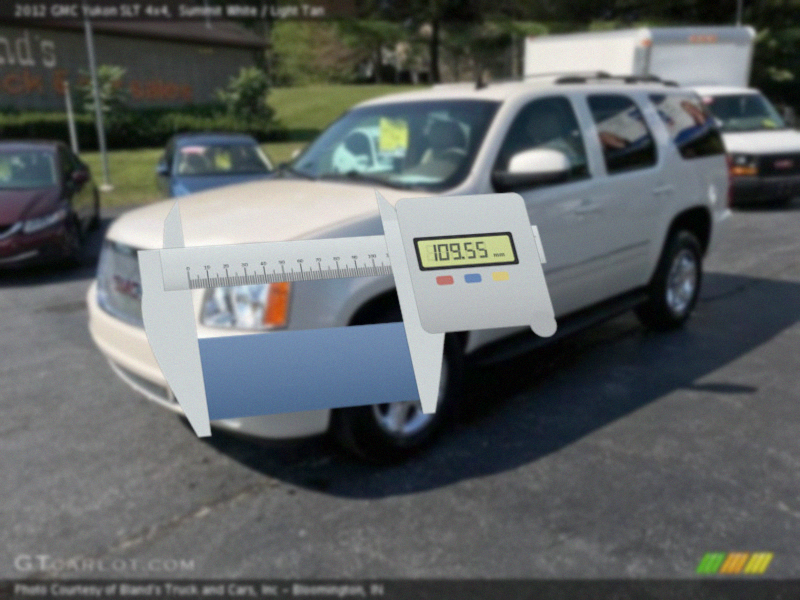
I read 109.55 mm
